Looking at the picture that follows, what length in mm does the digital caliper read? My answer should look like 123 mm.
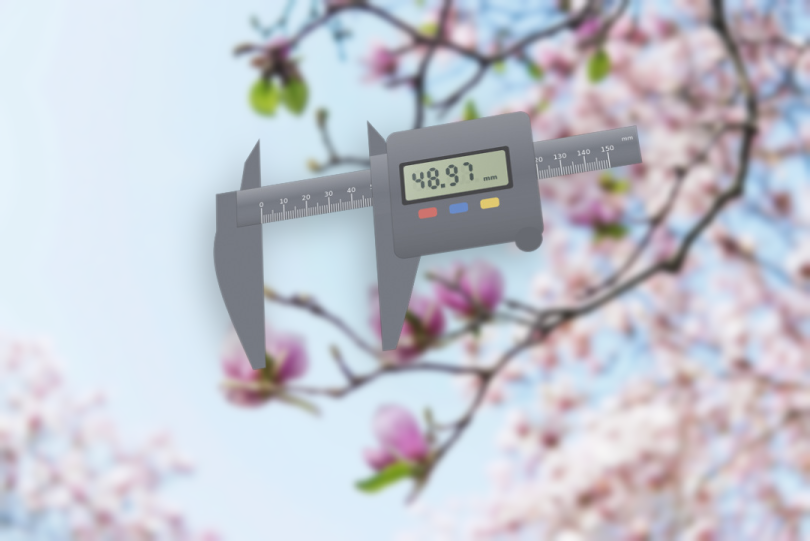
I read 48.97 mm
